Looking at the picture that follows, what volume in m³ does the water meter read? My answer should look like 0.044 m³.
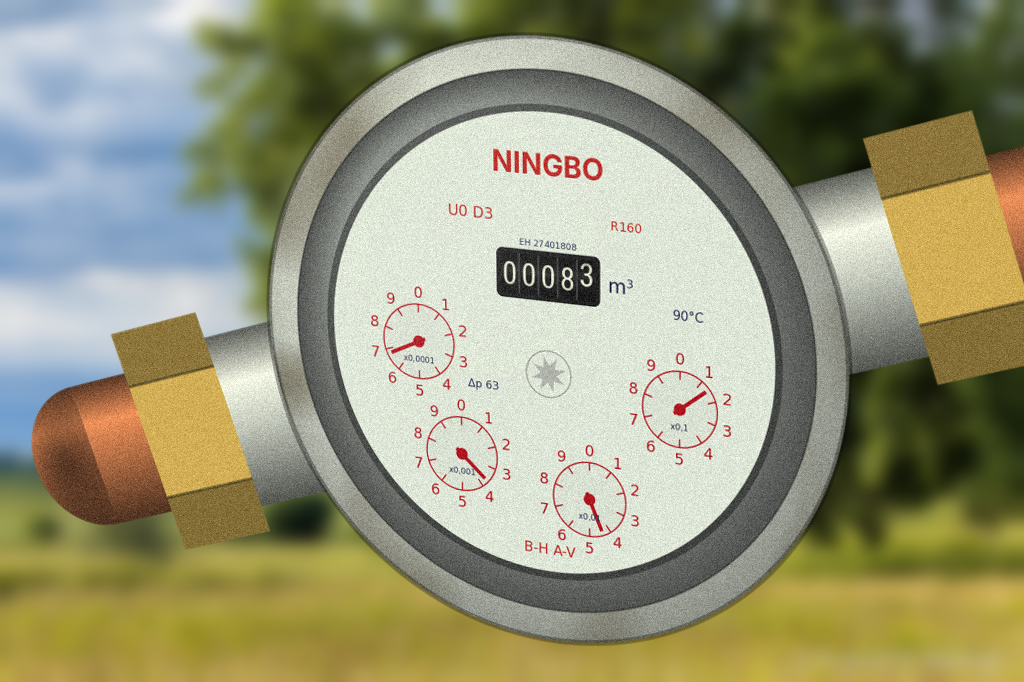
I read 83.1436 m³
